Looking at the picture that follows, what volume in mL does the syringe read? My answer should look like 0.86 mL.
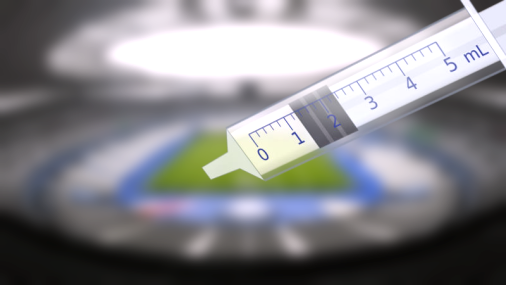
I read 1.3 mL
